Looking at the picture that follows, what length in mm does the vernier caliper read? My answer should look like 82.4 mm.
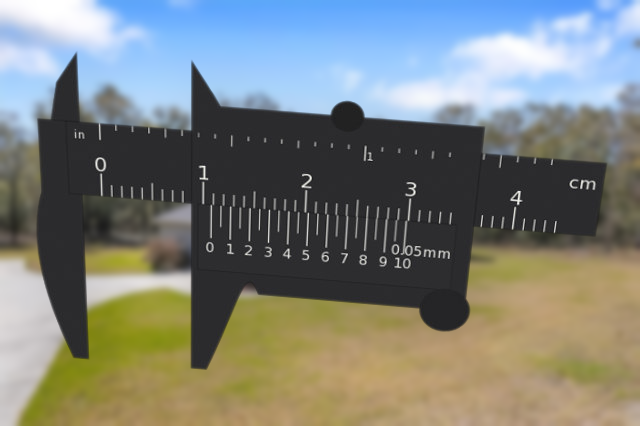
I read 10.8 mm
